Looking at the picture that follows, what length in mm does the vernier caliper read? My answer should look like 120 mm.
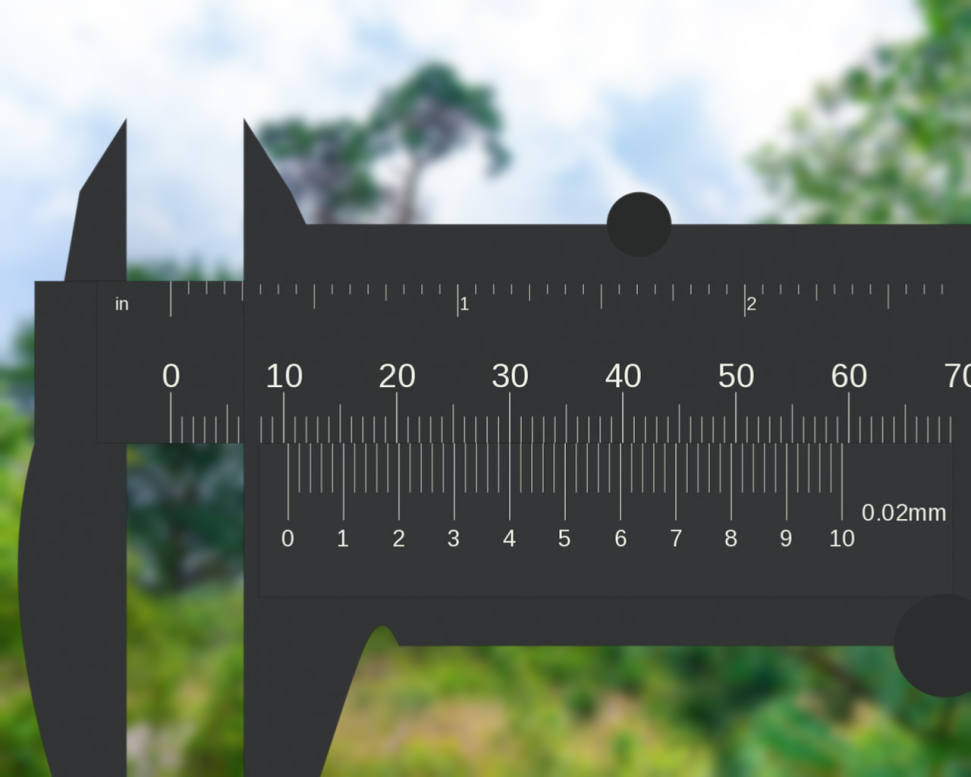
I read 10.4 mm
